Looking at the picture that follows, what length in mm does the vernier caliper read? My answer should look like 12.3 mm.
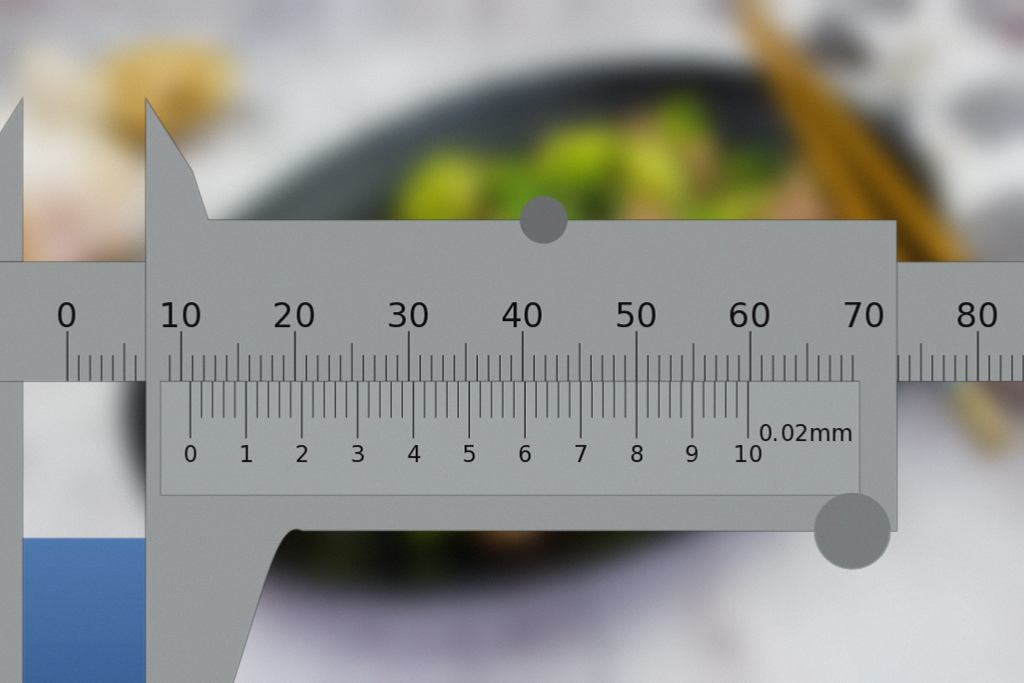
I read 10.8 mm
